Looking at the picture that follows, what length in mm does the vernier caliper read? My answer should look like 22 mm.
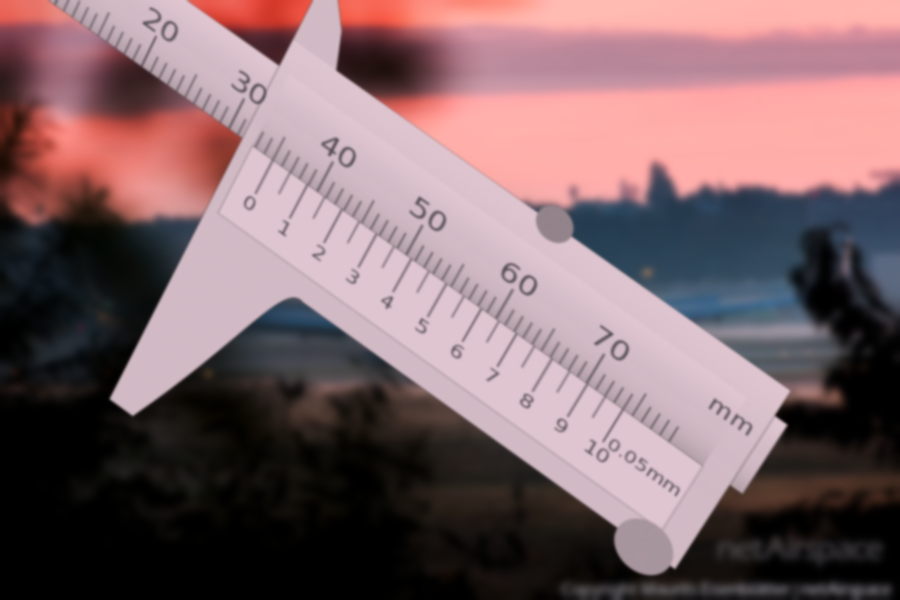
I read 35.0 mm
